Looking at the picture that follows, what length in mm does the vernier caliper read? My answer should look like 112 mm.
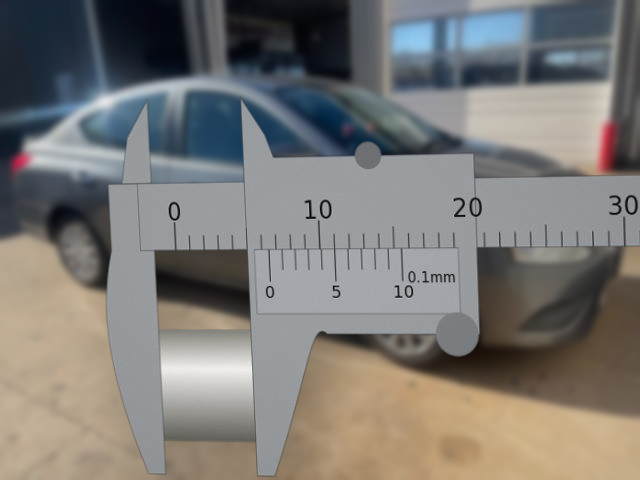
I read 6.5 mm
